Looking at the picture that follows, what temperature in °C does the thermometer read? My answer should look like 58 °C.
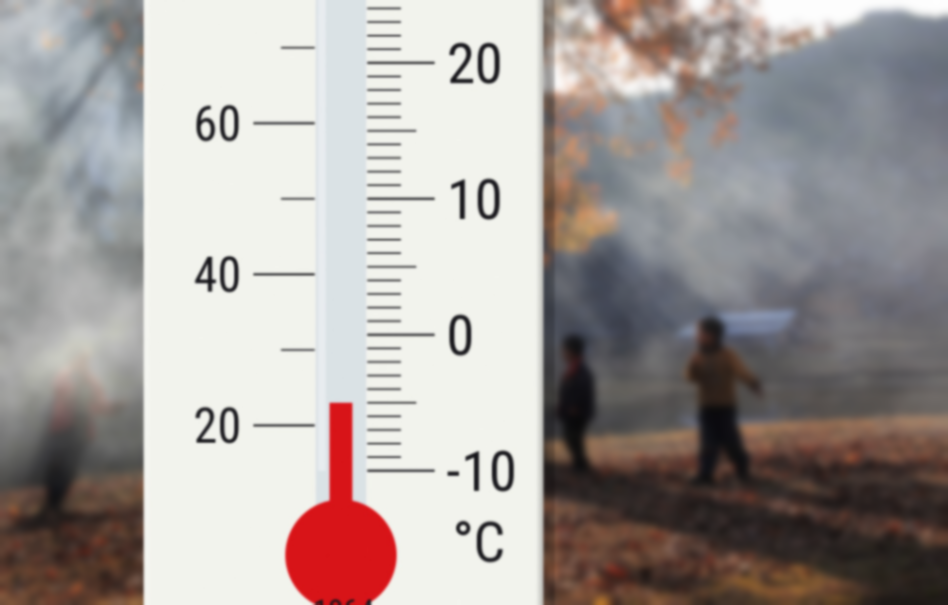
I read -5 °C
